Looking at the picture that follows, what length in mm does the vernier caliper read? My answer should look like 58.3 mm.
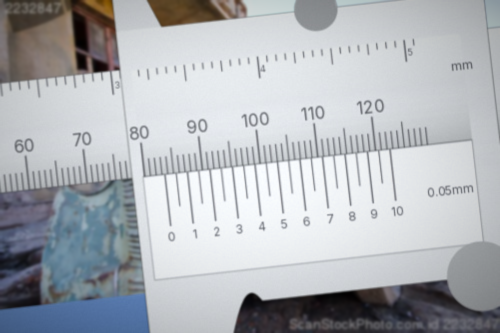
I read 83.5 mm
